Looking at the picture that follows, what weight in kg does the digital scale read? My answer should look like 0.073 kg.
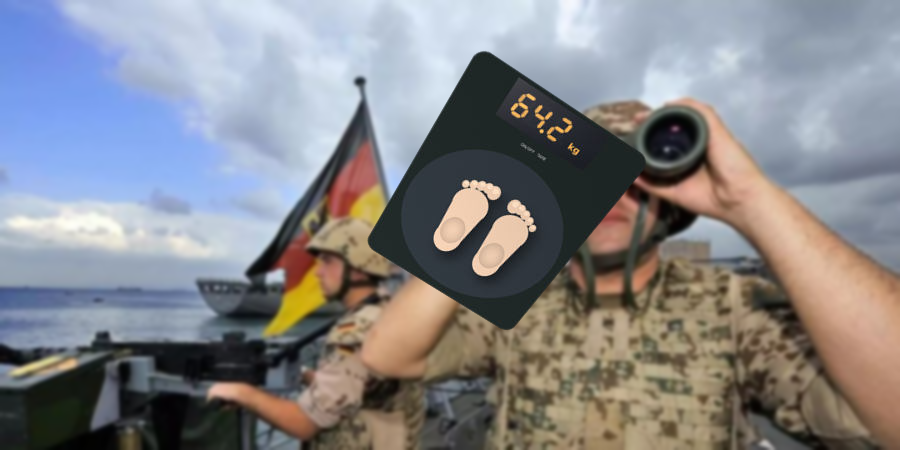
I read 64.2 kg
